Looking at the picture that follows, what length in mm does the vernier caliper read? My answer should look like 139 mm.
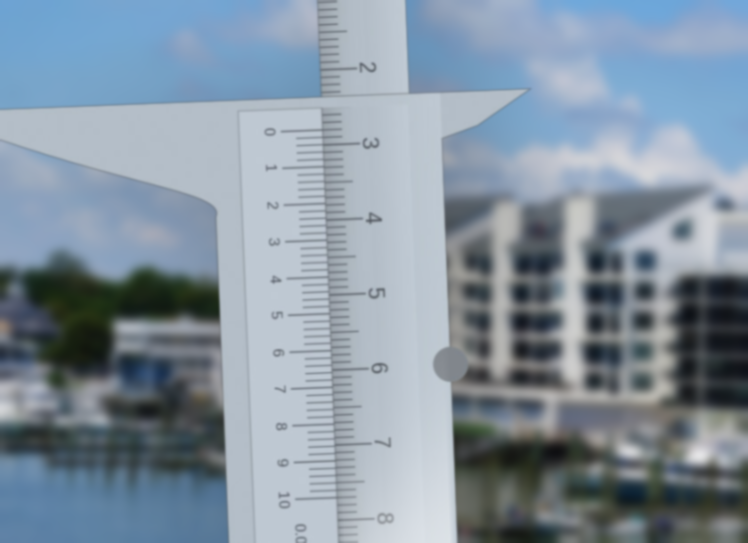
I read 28.0 mm
